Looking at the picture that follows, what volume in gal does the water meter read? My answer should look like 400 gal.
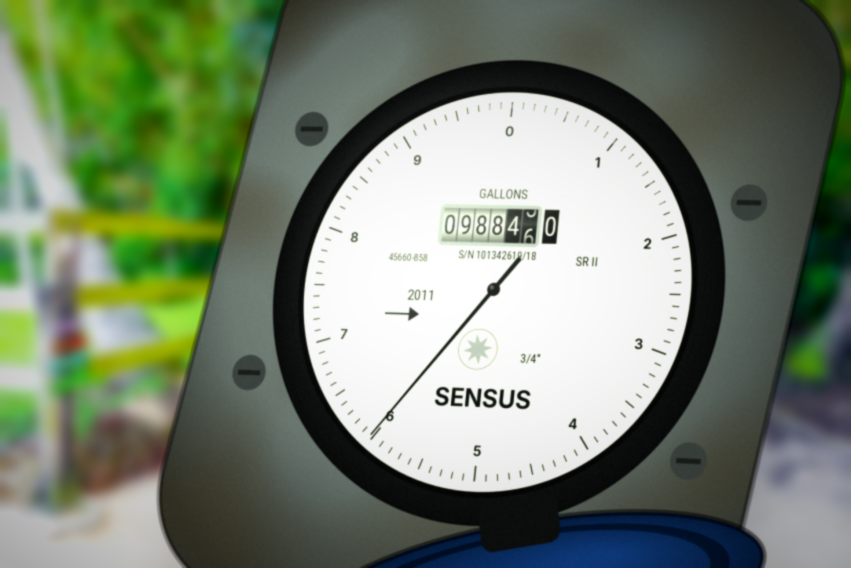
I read 988456.0 gal
